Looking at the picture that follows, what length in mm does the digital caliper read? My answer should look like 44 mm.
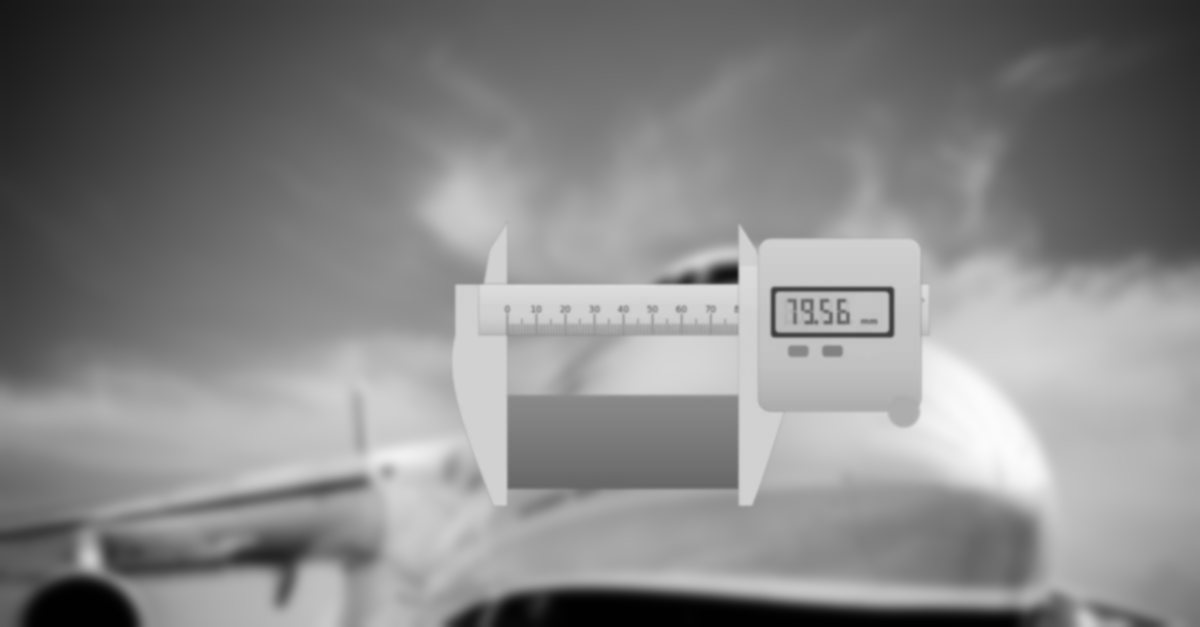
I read 79.56 mm
